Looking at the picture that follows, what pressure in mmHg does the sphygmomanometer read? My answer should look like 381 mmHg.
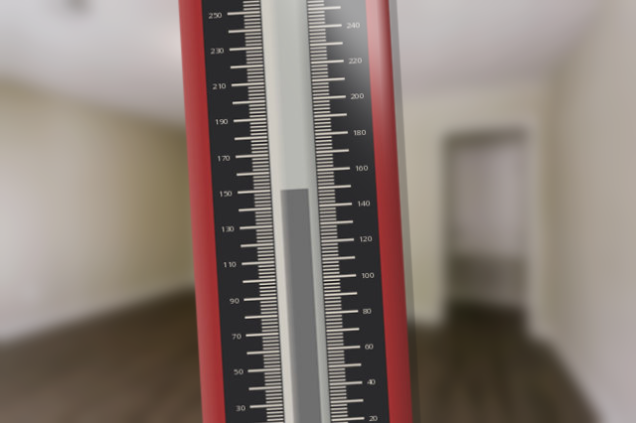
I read 150 mmHg
